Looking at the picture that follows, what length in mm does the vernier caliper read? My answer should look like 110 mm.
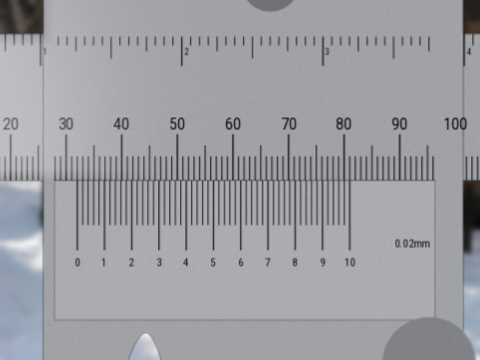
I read 32.0 mm
